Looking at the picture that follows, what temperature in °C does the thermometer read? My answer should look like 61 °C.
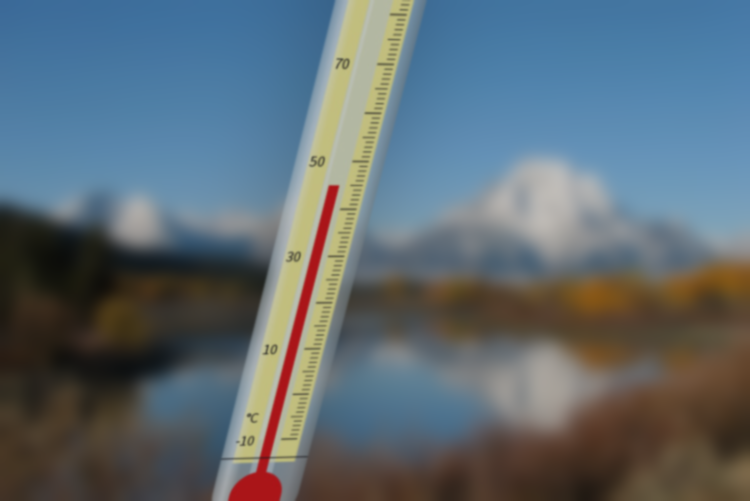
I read 45 °C
